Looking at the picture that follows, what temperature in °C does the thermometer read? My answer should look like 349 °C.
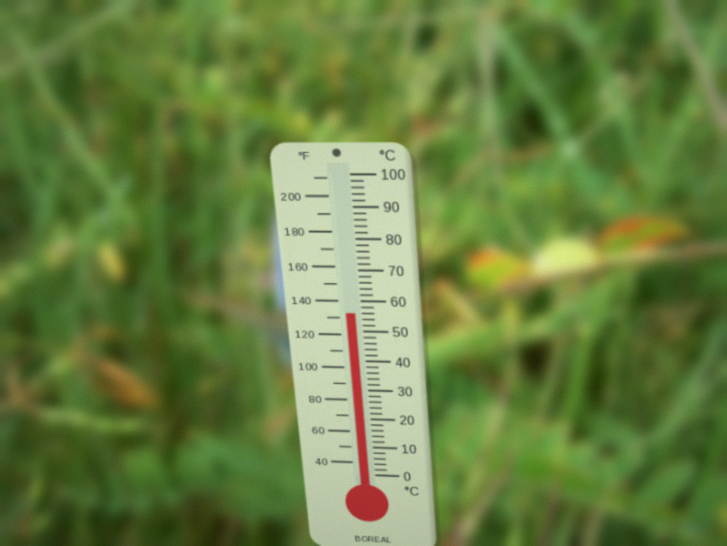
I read 56 °C
